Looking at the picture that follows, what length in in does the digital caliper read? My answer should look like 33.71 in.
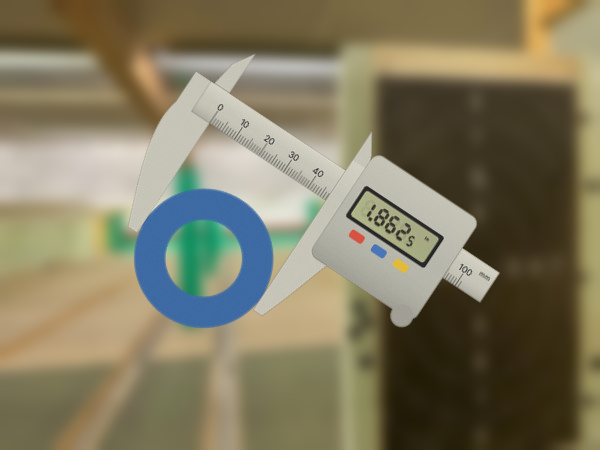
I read 1.8625 in
